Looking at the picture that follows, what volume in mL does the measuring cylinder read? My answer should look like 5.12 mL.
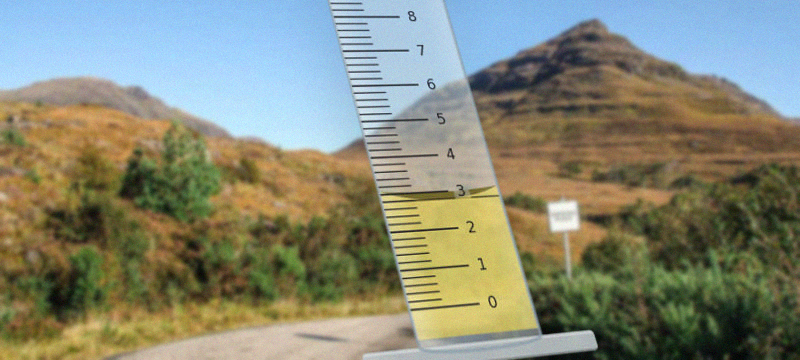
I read 2.8 mL
